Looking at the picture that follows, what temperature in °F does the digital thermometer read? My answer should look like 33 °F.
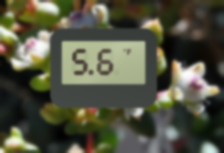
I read 5.6 °F
